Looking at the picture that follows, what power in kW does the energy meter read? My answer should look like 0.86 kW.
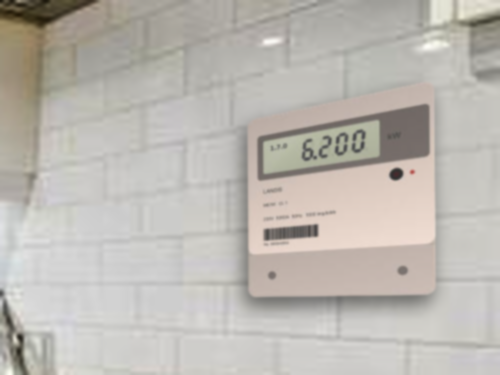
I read 6.200 kW
